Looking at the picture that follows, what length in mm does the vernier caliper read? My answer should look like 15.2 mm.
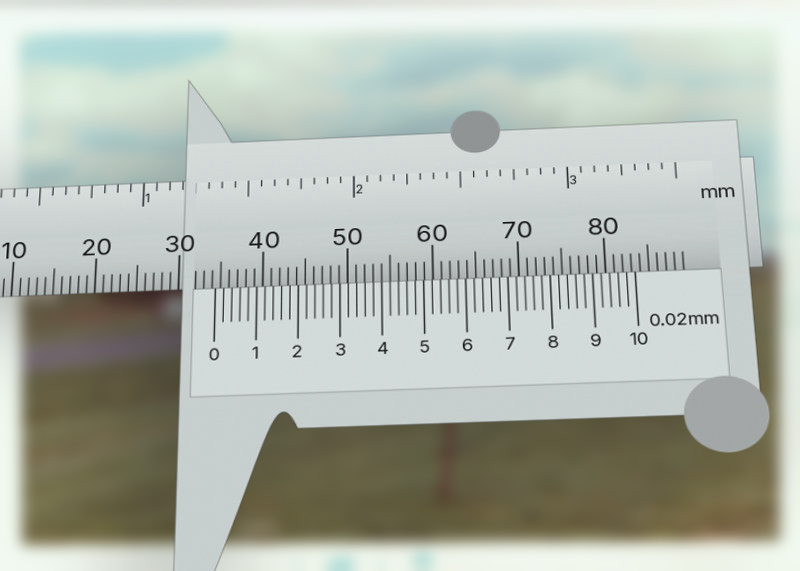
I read 34.4 mm
